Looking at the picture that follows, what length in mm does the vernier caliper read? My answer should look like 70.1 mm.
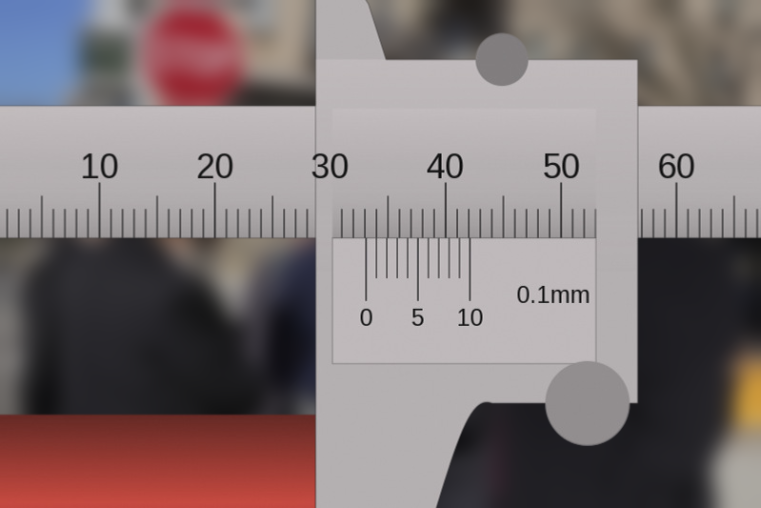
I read 33.1 mm
